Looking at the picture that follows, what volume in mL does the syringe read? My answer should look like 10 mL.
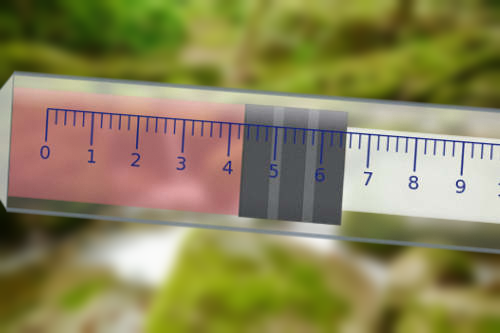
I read 4.3 mL
